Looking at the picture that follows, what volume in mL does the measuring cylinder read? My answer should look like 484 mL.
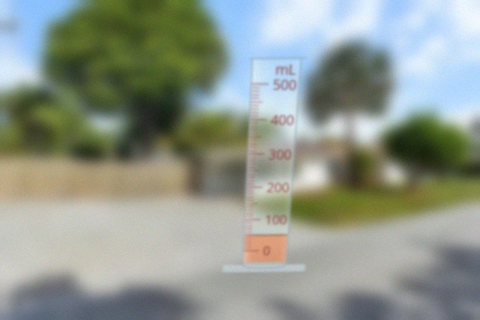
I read 50 mL
